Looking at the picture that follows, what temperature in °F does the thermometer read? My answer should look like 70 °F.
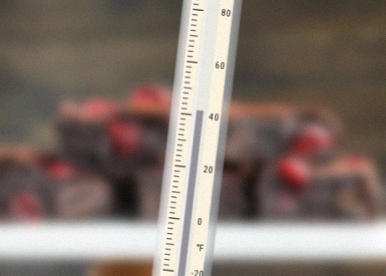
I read 42 °F
